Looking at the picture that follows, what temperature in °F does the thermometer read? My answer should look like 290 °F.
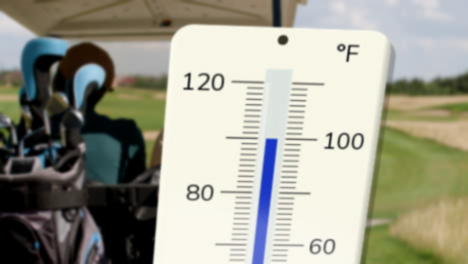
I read 100 °F
